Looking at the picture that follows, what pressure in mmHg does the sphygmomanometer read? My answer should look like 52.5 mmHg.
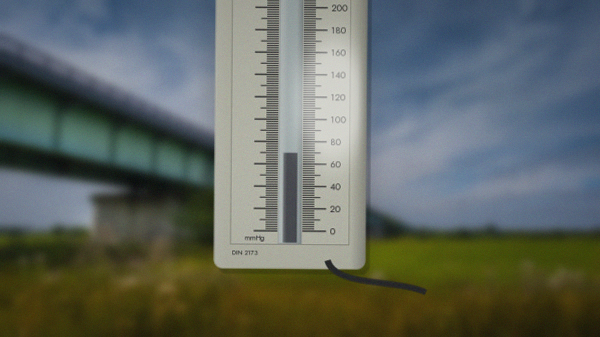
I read 70 mmHg
